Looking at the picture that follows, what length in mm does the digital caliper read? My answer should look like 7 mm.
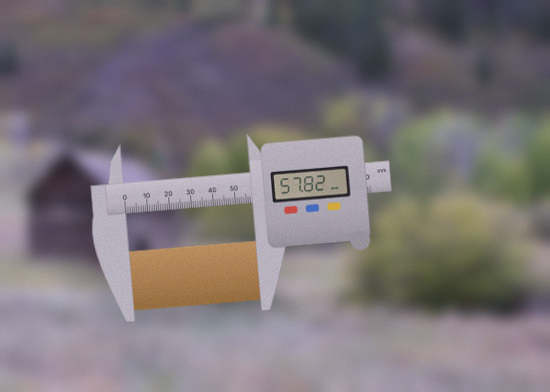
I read 57.82 mm
